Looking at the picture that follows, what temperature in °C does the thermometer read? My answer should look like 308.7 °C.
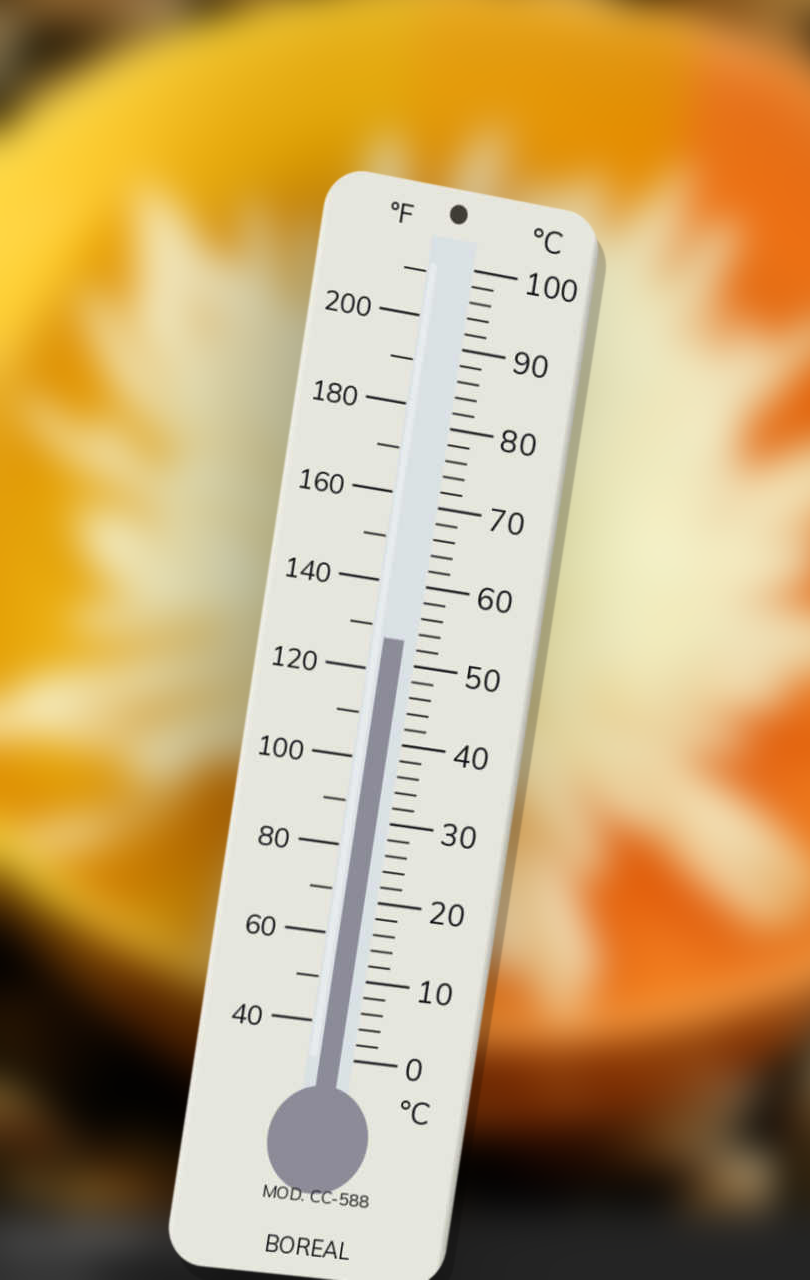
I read 53 °C
